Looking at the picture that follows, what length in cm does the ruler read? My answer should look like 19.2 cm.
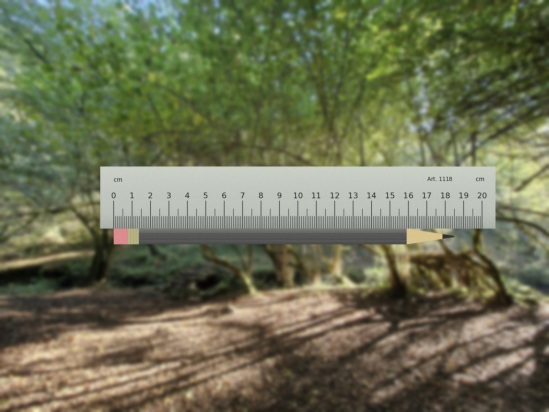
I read 18.5 cm
